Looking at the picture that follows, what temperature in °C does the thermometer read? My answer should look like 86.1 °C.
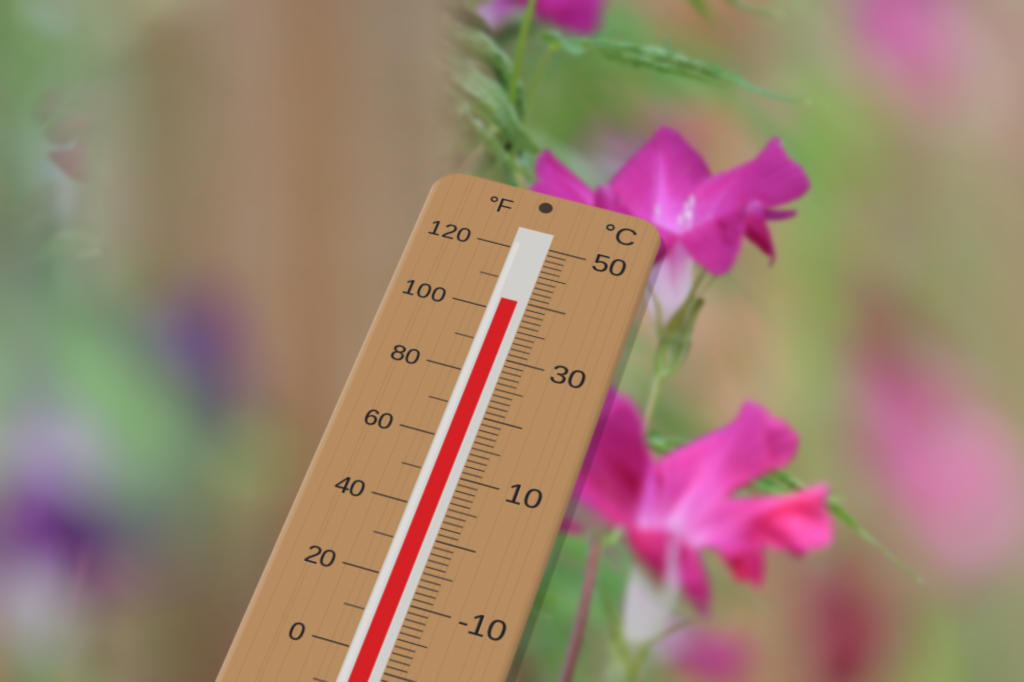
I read 40 °C
